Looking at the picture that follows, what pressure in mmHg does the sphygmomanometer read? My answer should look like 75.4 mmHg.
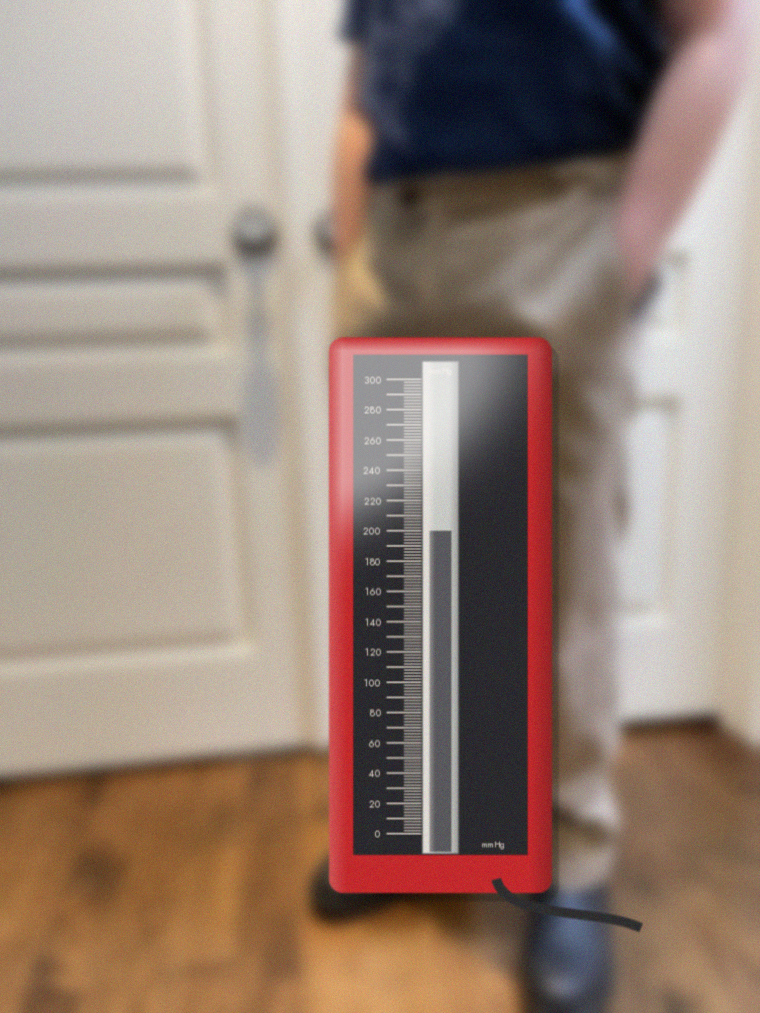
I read 200 mmHg
